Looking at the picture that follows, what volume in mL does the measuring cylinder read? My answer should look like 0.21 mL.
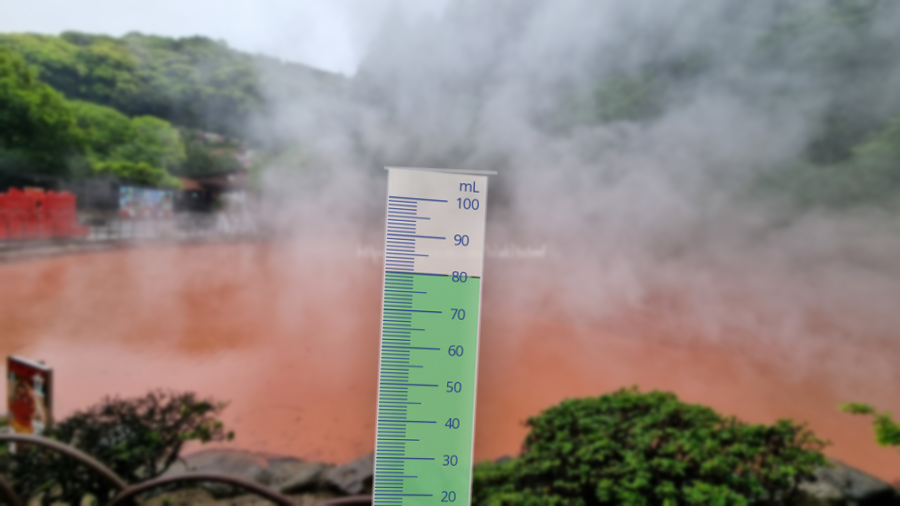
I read 80 mL
